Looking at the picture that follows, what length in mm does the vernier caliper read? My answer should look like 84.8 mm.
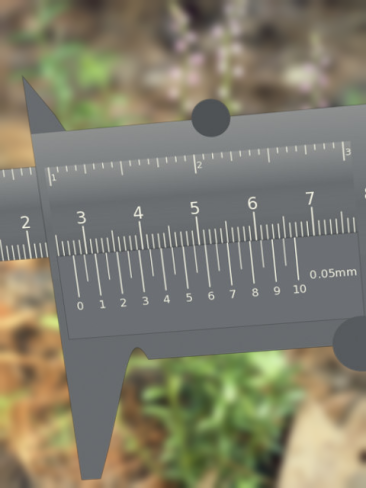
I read 27.6 mm
